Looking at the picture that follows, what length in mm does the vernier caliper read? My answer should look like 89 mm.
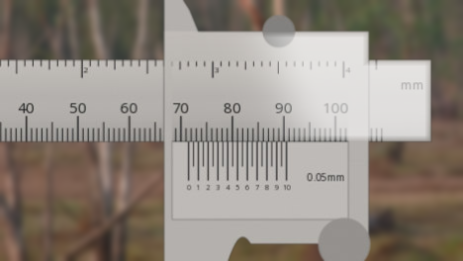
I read 71.5 mm
